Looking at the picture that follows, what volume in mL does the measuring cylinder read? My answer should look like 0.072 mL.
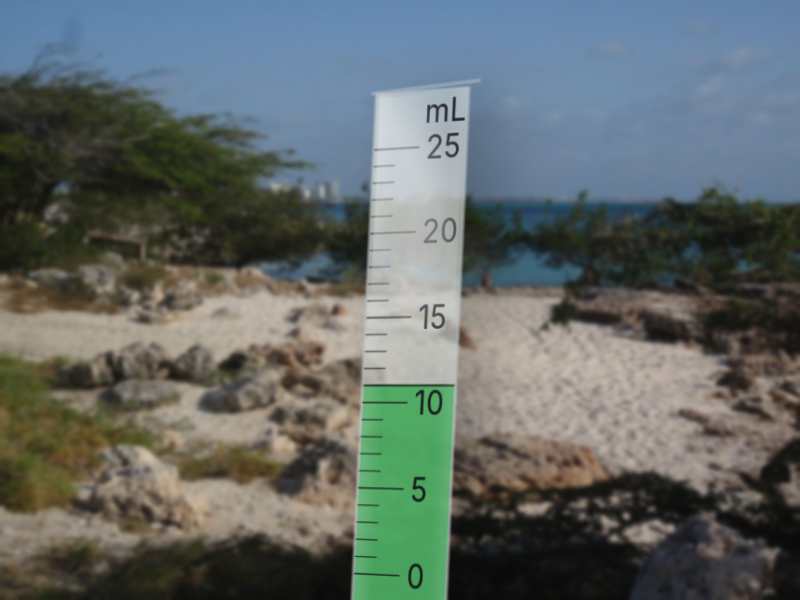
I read 11 mL
